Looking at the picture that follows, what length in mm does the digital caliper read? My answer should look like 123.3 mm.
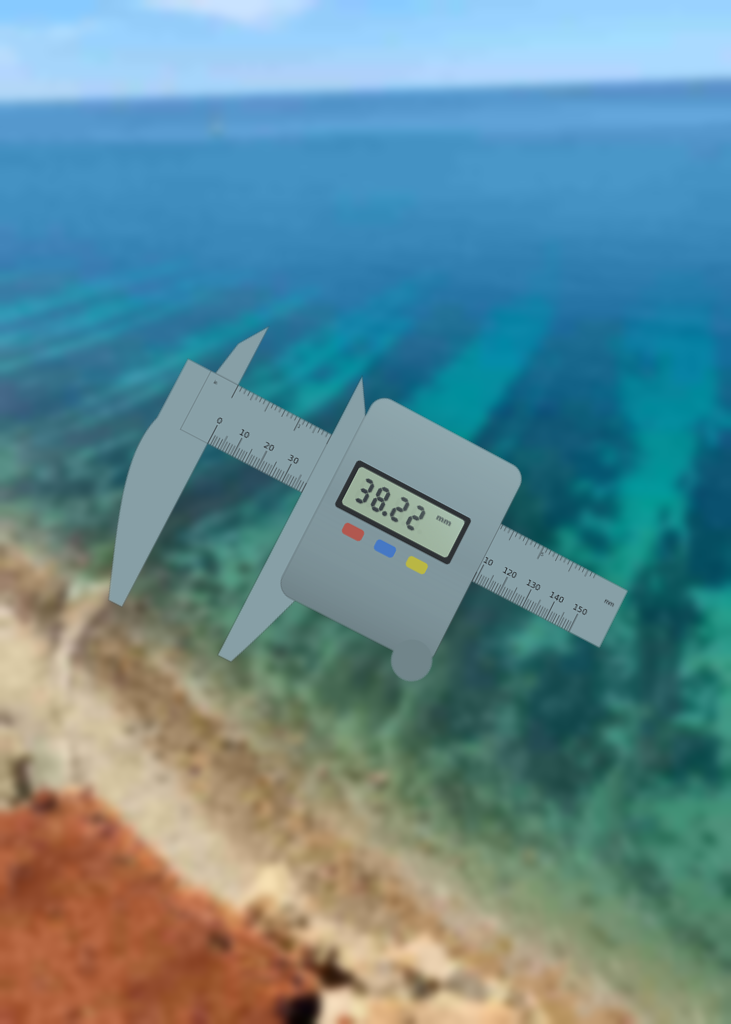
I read 38.22 mm
